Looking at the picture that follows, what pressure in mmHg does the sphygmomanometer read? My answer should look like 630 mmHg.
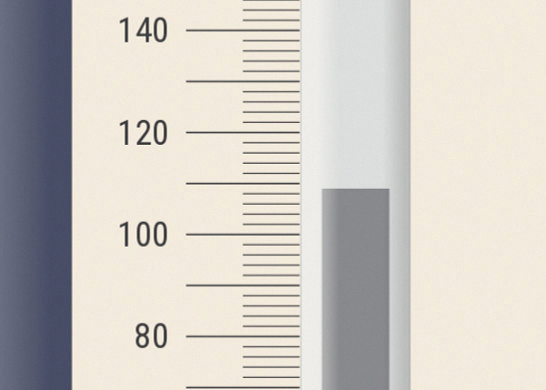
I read 109 mmHg
